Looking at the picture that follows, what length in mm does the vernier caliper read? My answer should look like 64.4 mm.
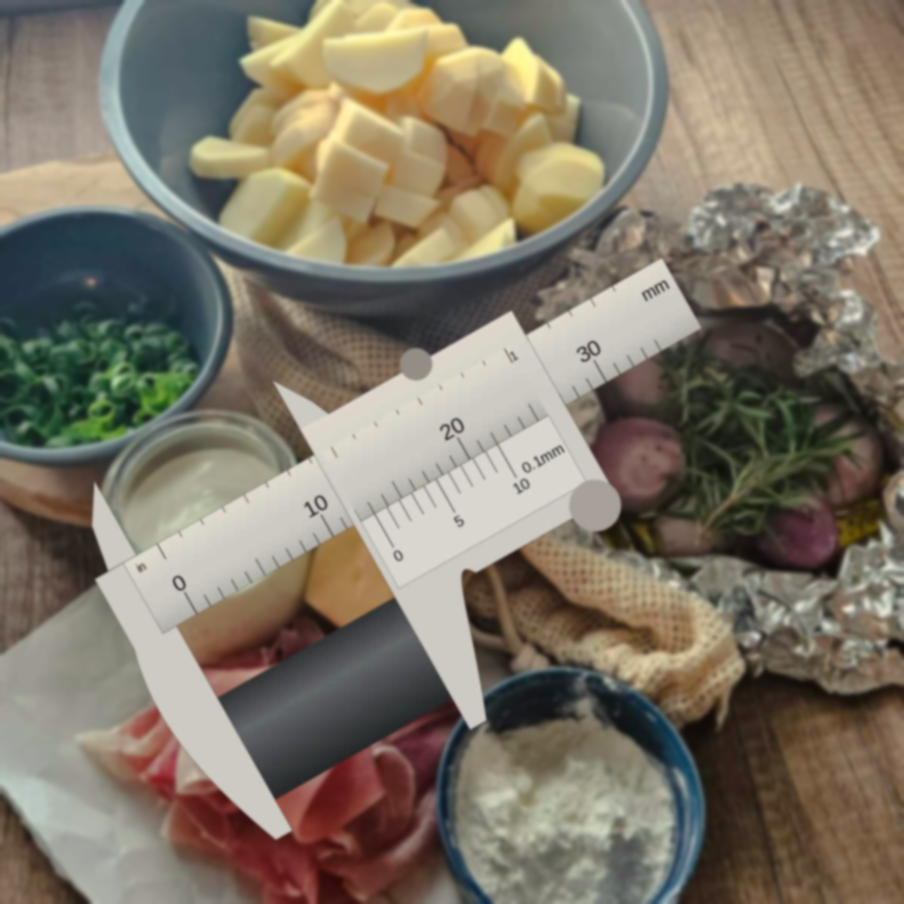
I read 13.0 mm
